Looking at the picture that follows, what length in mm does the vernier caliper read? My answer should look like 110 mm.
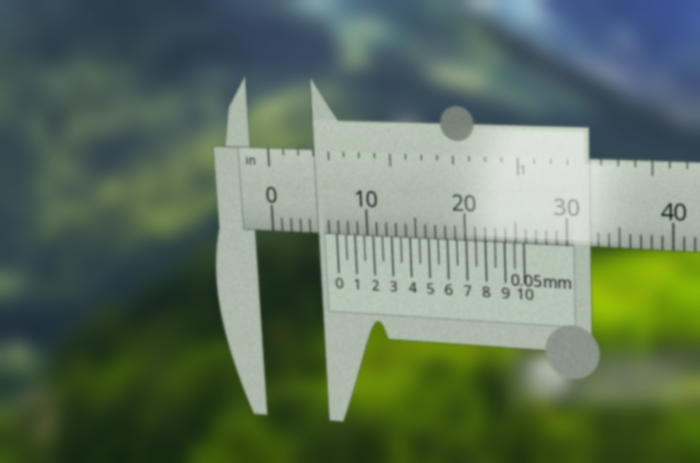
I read 6.8 mm
